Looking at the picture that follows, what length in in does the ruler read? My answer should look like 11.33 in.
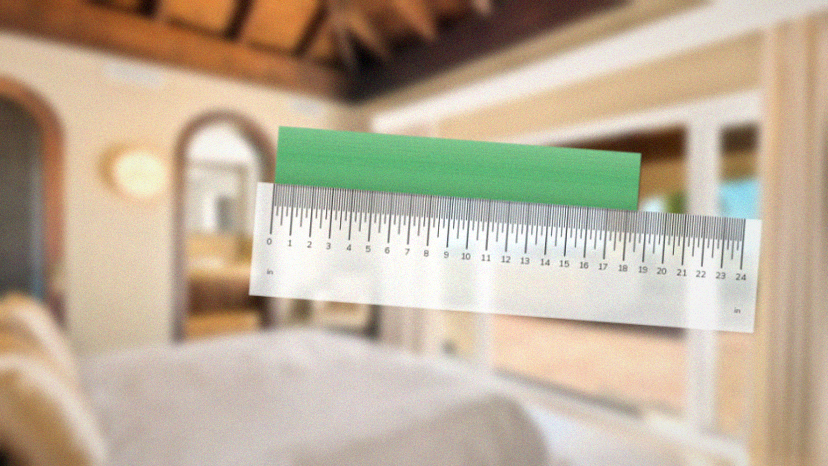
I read 18.5 in
